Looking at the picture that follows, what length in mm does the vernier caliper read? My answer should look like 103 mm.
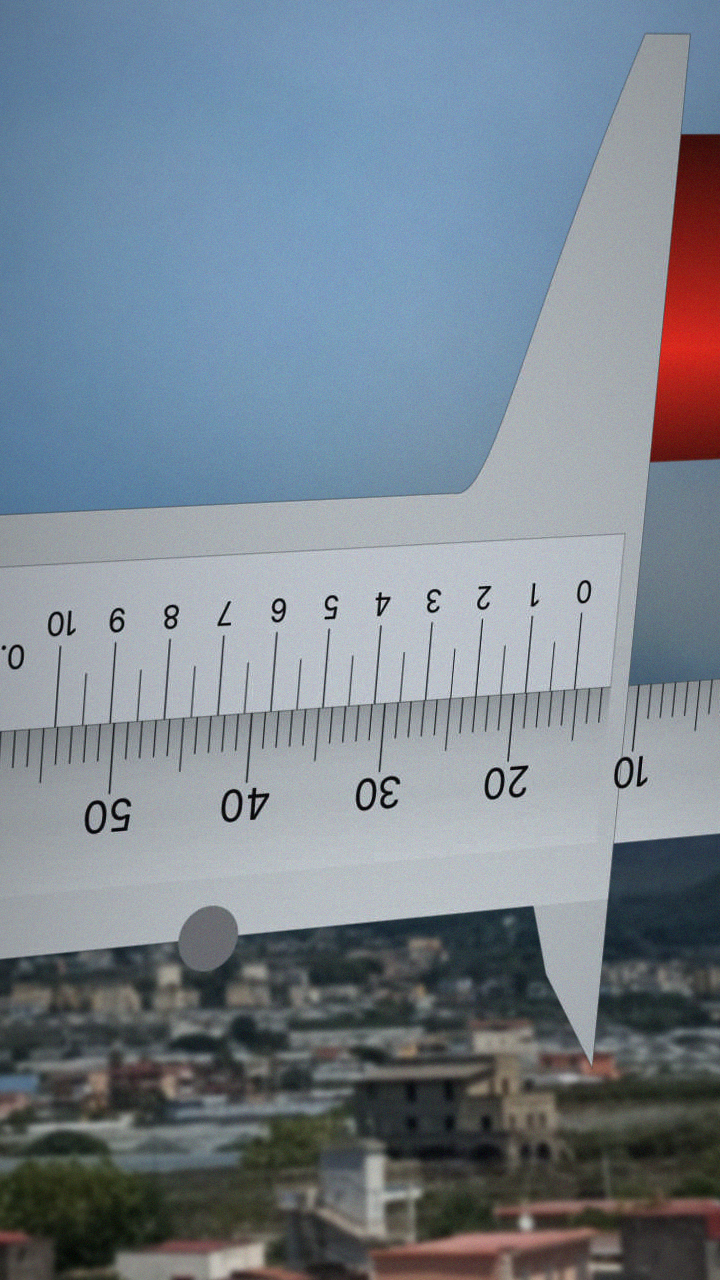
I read 15.2 mm
